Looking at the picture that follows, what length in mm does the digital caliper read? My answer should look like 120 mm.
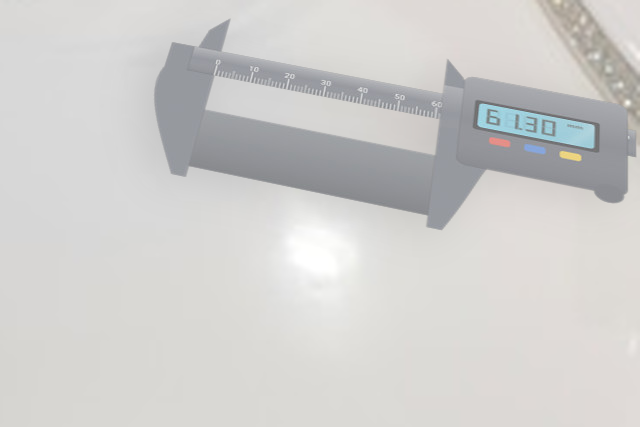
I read 61.30 mm
